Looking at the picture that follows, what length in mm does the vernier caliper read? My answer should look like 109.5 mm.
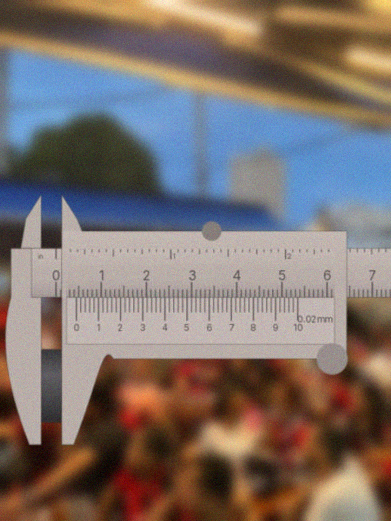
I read 4.5 mm
